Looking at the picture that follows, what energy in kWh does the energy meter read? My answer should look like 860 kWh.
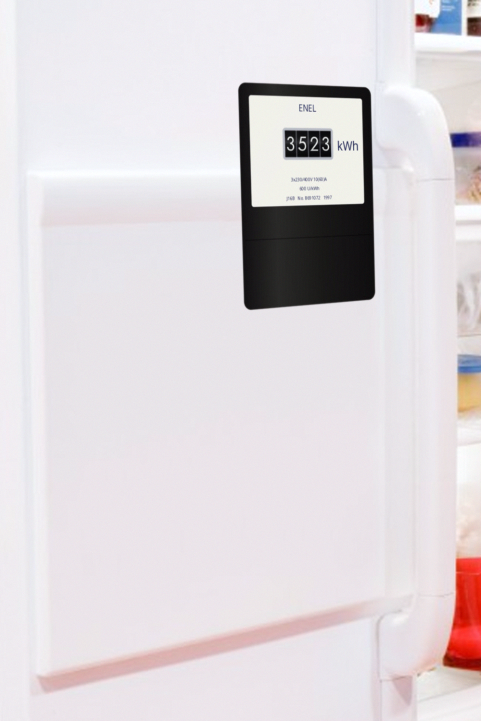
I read 3523 kWh
